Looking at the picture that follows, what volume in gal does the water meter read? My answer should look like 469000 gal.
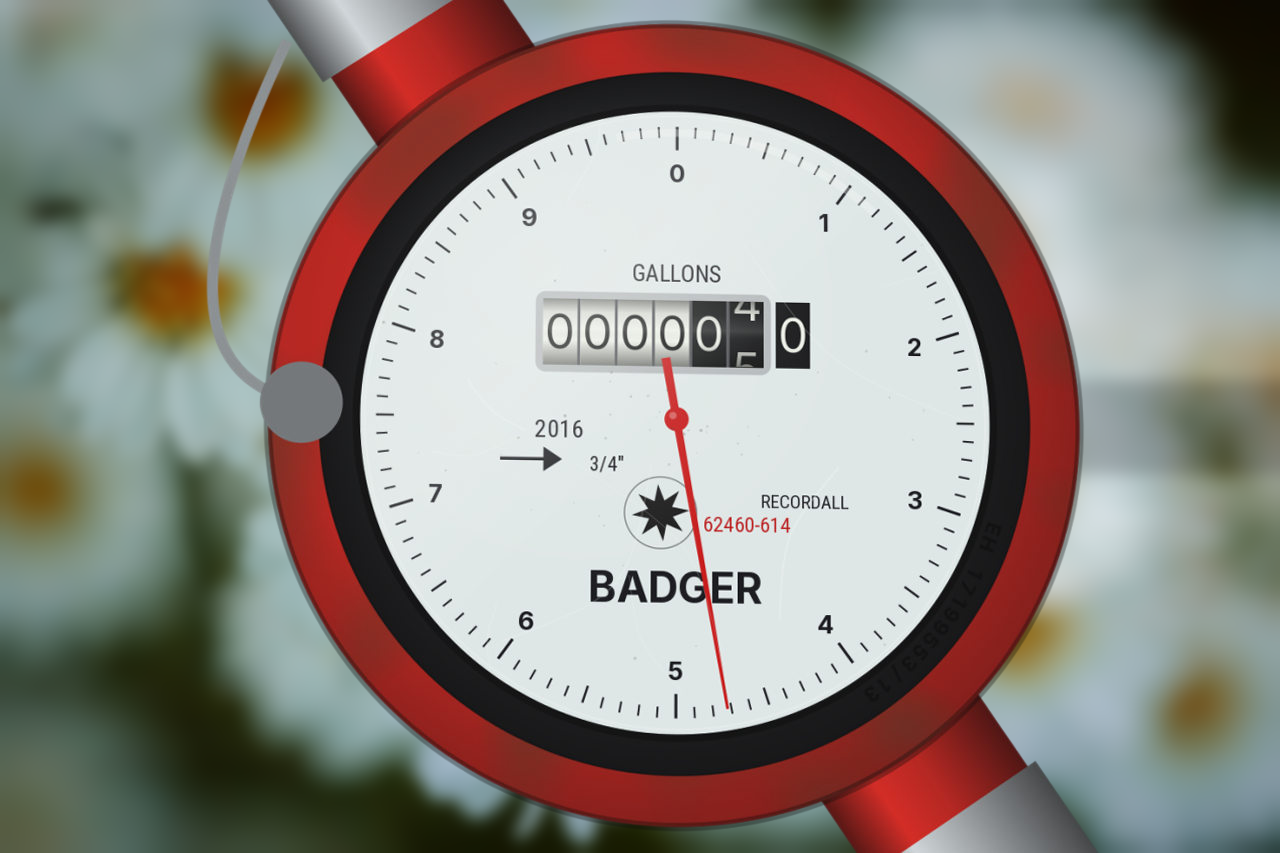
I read 44.7 gal
